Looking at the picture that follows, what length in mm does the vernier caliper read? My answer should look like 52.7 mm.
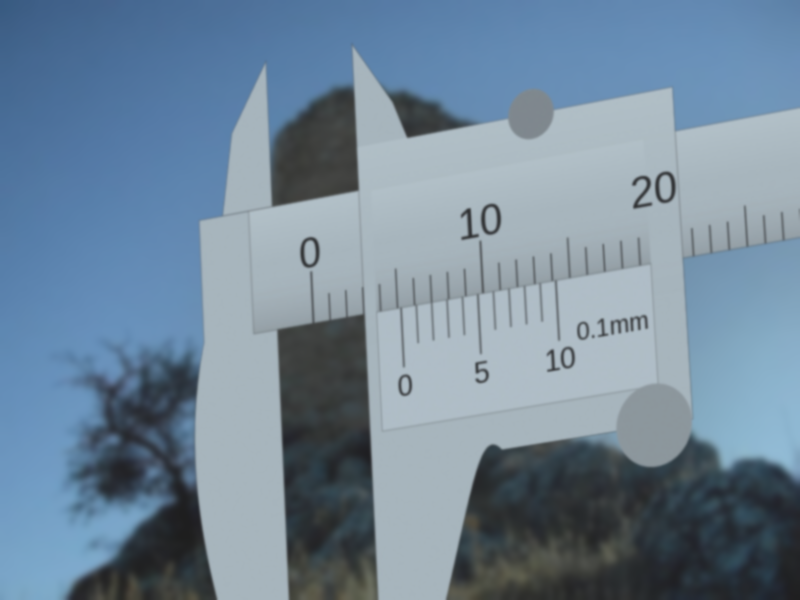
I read 5.2 mm
